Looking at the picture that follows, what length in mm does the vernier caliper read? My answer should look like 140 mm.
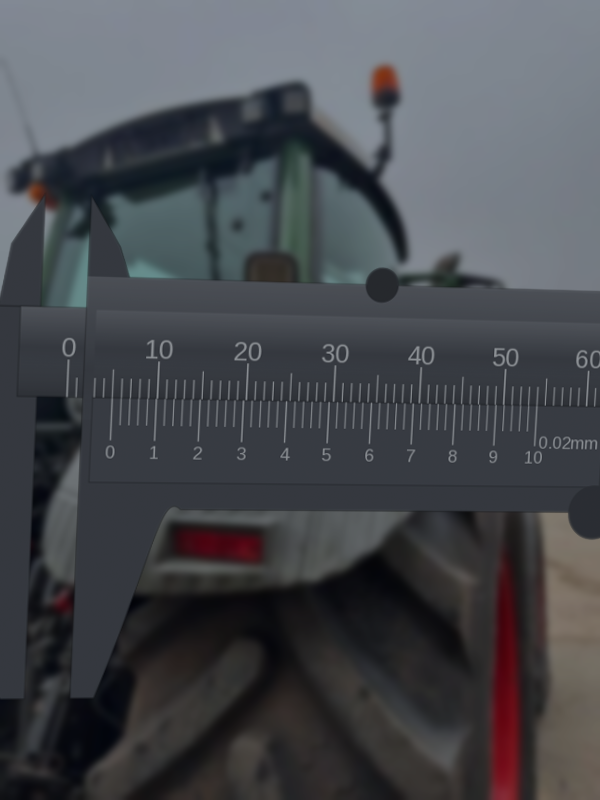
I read 5.0 mm
